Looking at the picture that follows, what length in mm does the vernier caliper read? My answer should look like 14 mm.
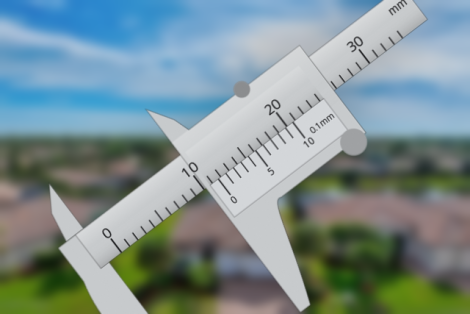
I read 11.7 mm
